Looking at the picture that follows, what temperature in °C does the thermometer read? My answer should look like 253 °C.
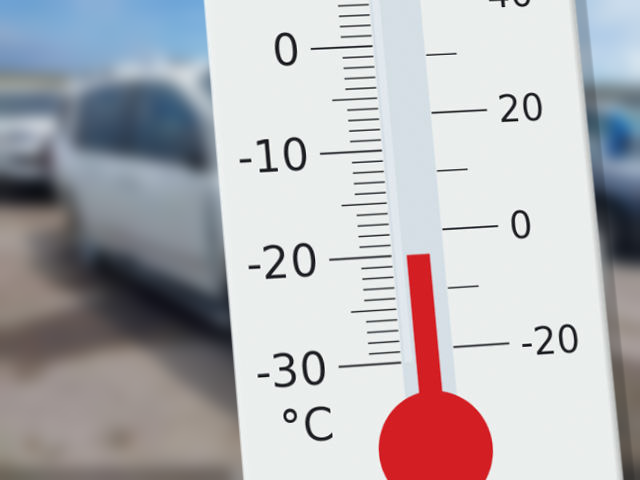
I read -20 °C
